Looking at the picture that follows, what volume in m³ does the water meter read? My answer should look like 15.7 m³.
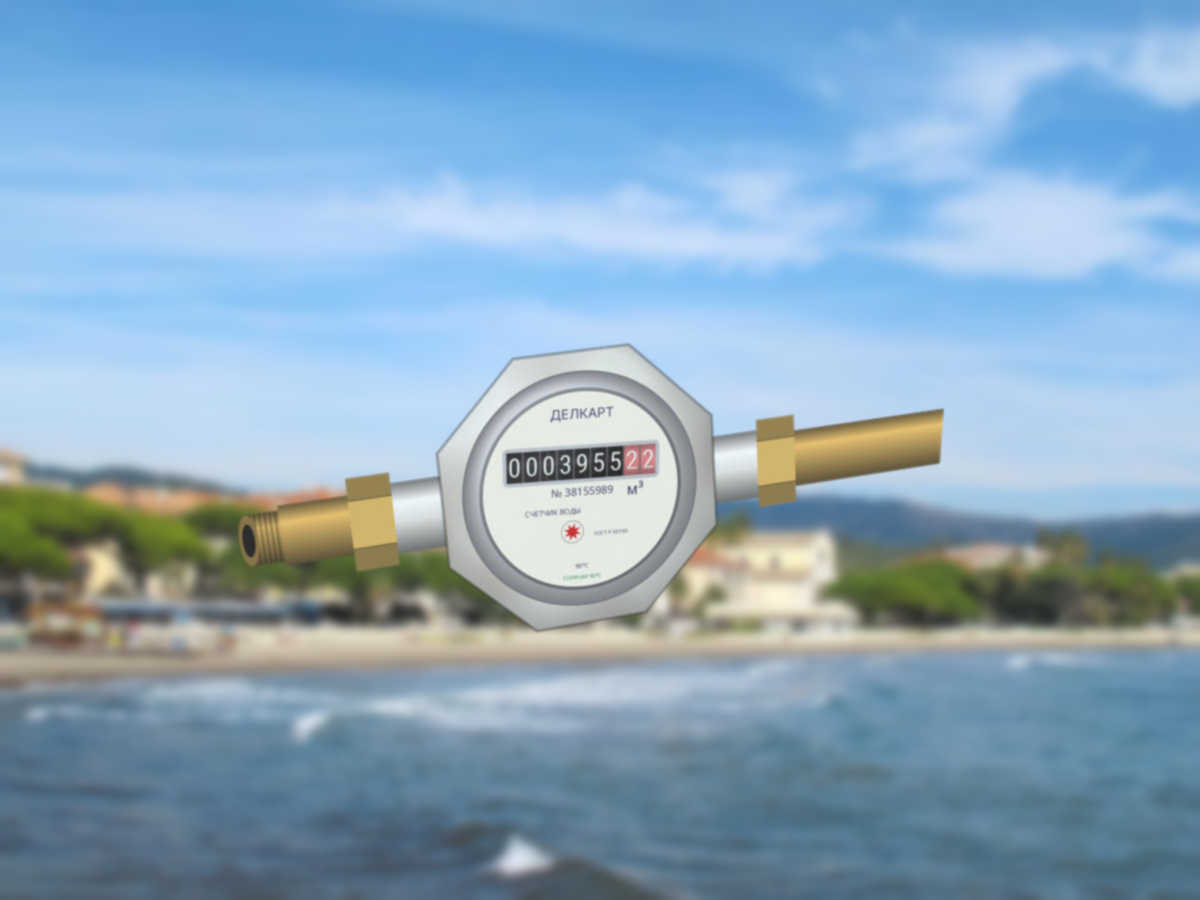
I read 3955.22 m³
